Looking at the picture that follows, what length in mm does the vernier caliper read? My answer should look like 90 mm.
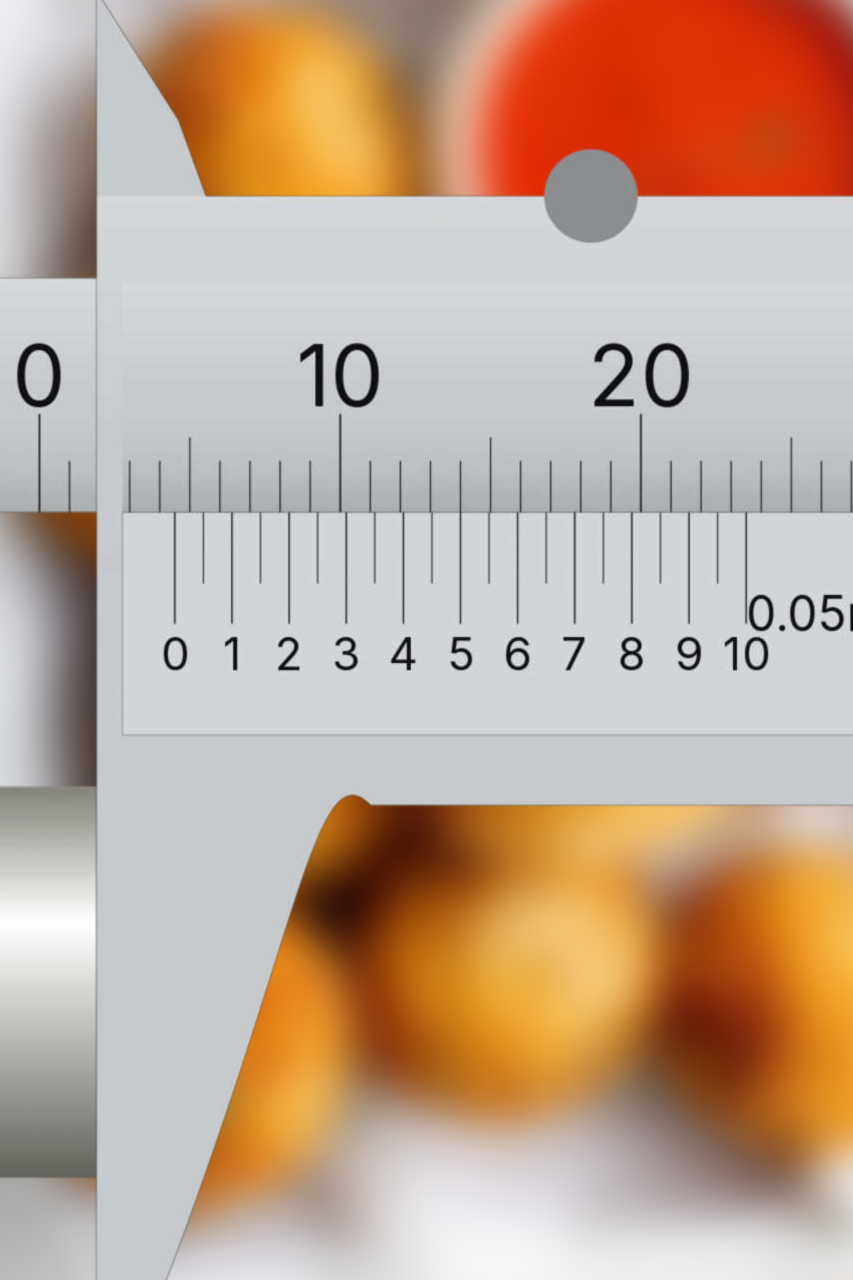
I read 4.50 mm
